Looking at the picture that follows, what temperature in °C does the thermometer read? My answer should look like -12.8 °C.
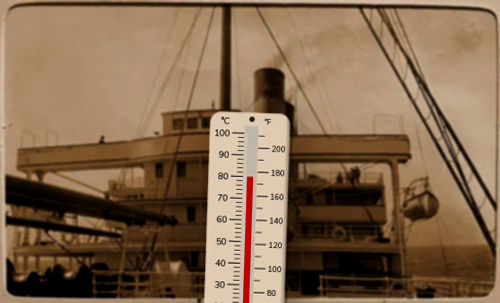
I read 80 °C
